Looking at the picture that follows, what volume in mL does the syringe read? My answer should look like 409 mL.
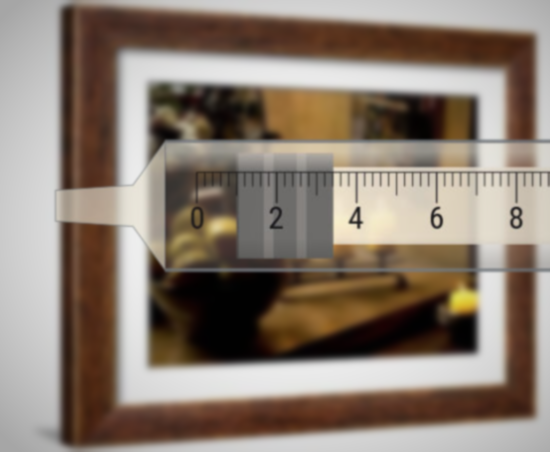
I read 1 mL
